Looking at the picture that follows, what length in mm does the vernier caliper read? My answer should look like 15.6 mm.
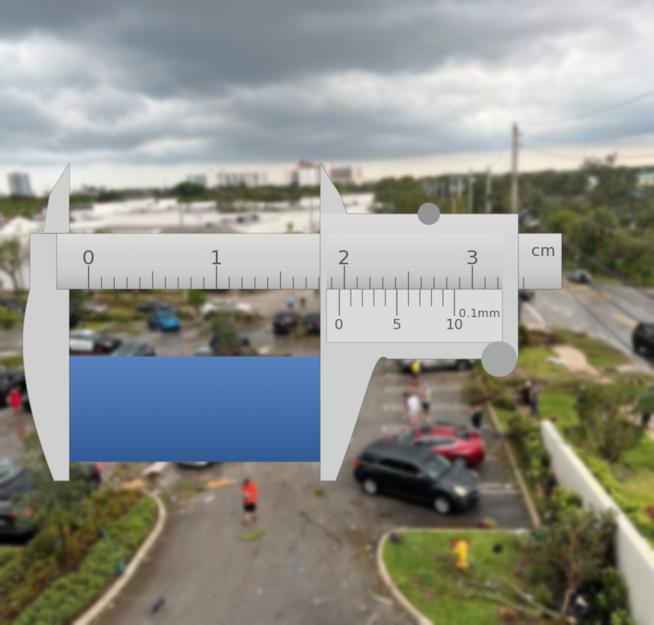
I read 19.6 mm
